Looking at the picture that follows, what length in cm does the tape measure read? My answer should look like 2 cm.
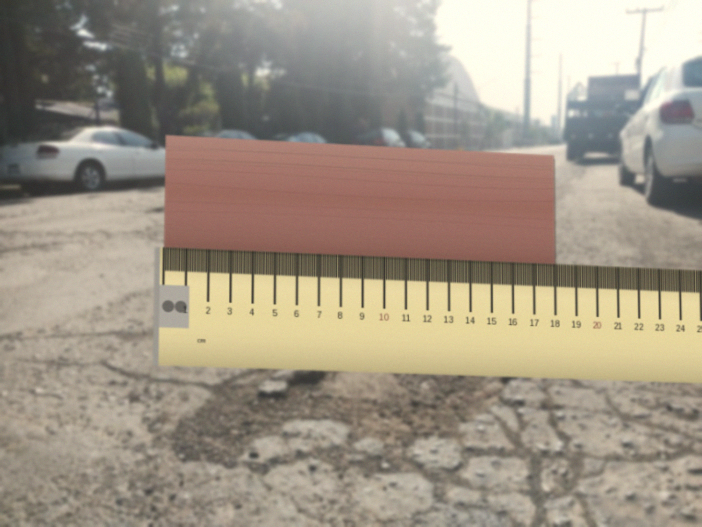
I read 18 cm
